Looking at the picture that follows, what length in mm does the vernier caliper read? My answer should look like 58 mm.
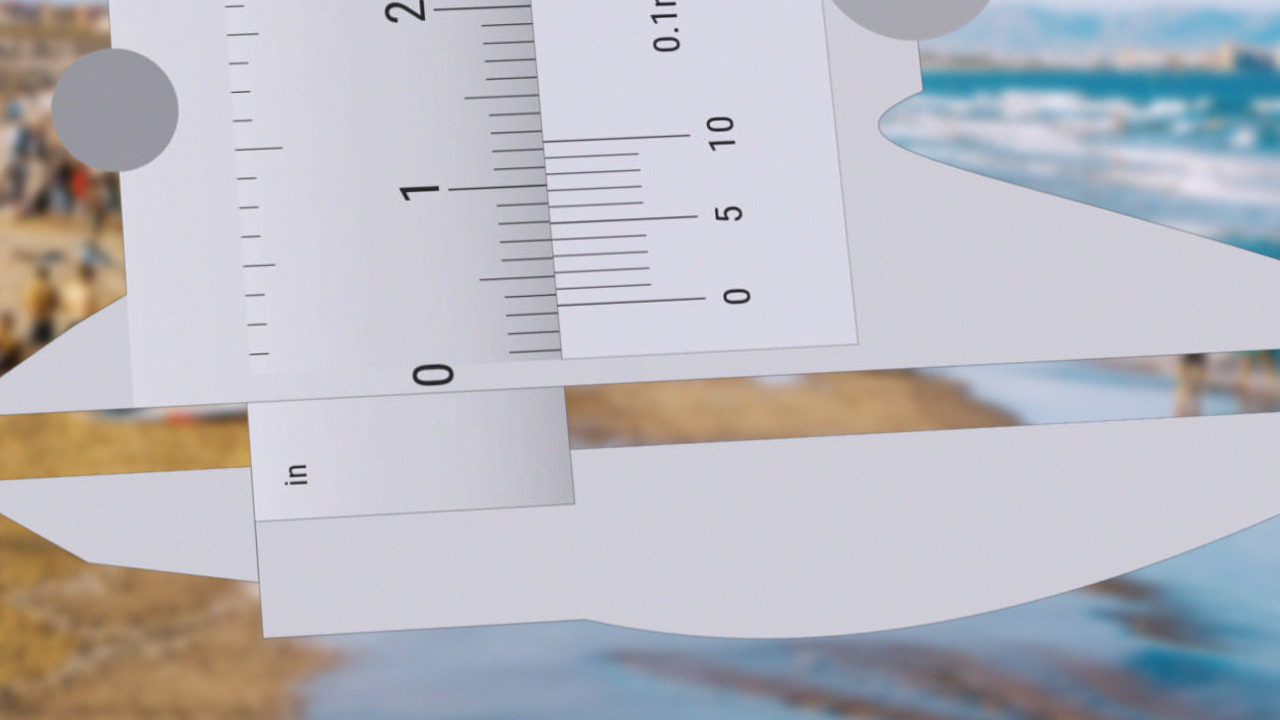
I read 3.4 mm
